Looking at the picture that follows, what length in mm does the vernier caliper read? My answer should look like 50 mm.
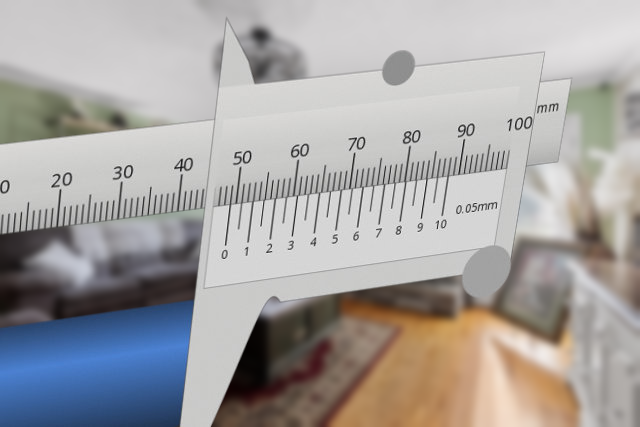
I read 49.0 mm
